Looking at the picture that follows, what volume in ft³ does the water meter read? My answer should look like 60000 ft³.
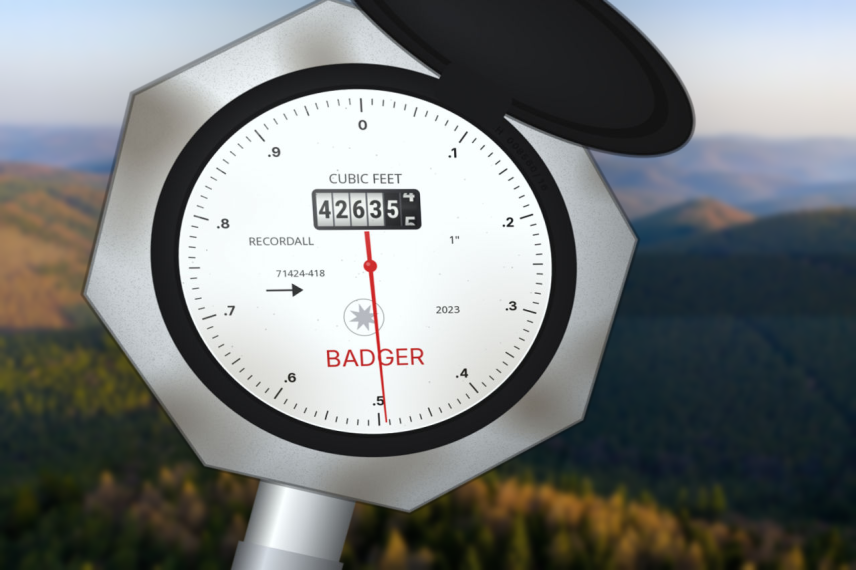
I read 426354.49 ft³
